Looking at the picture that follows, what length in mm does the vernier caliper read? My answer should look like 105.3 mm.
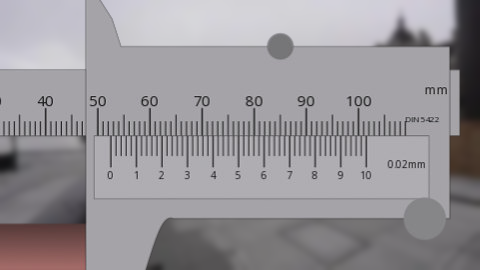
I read 52.5 mm
